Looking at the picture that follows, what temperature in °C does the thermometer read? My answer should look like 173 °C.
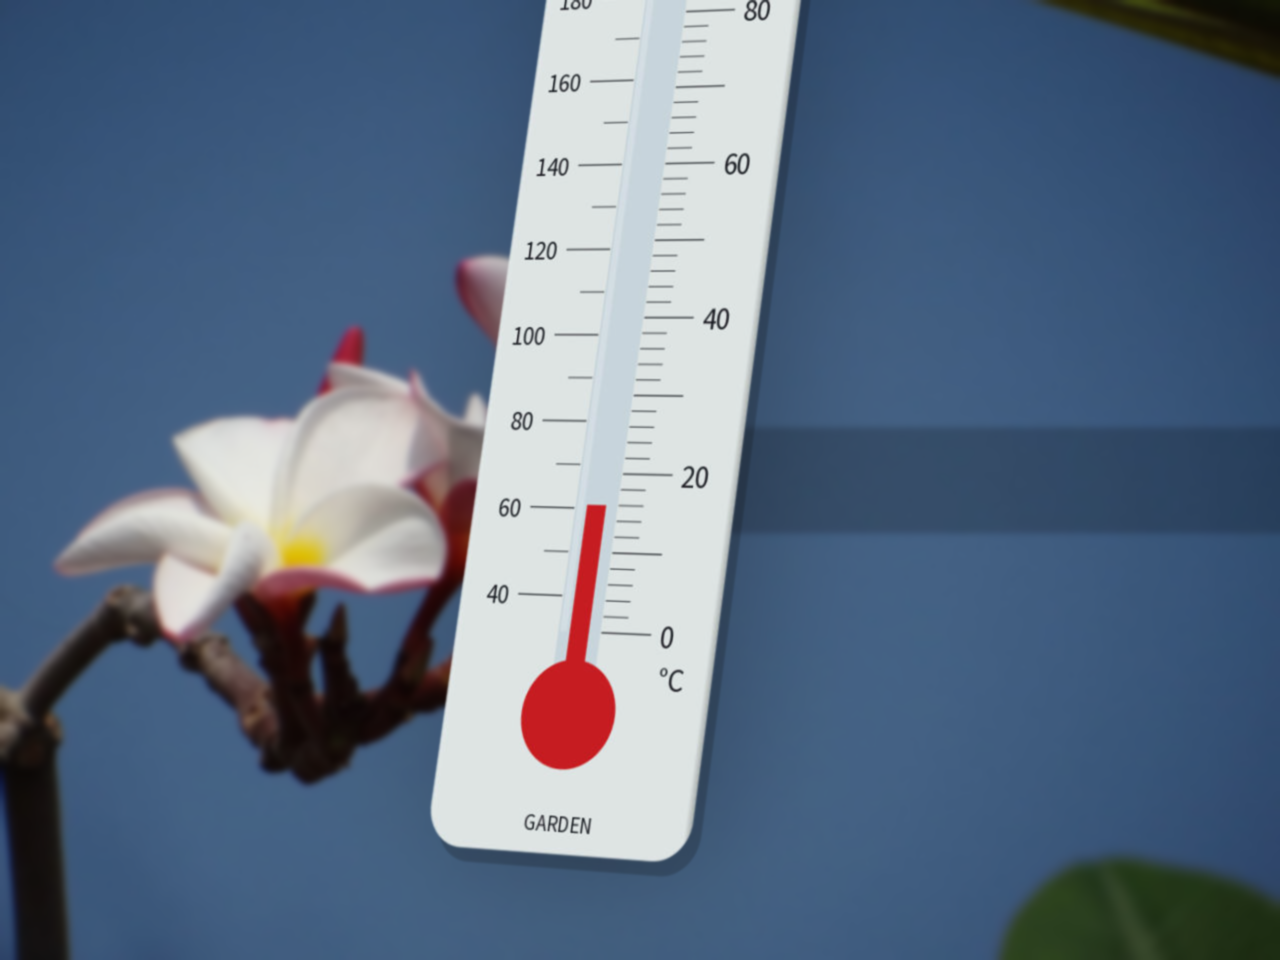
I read 16 °C
